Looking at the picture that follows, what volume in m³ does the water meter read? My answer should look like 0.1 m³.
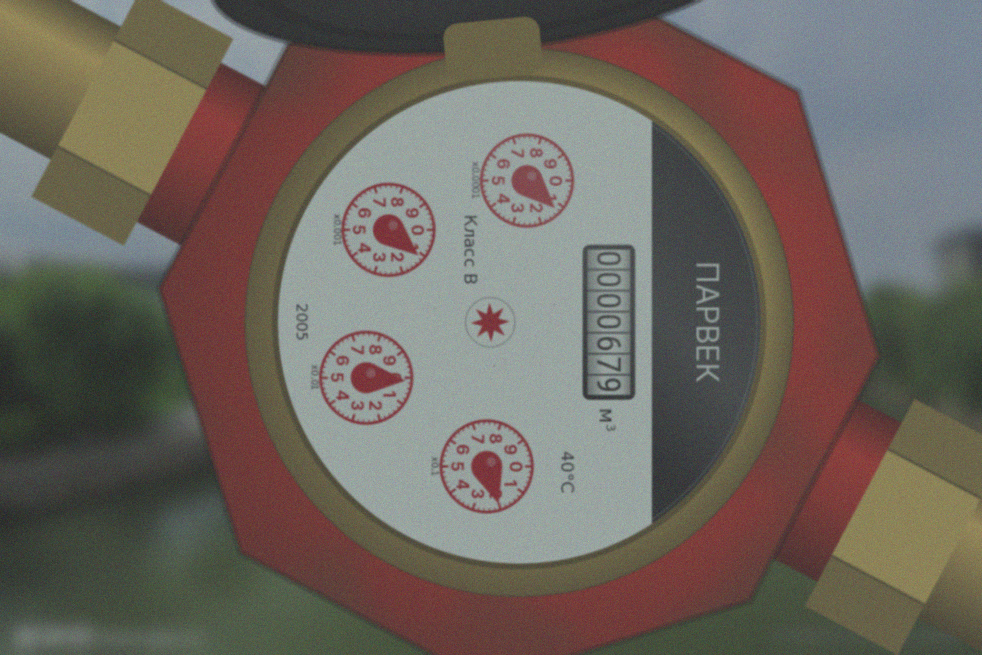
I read 679.2011 m³
